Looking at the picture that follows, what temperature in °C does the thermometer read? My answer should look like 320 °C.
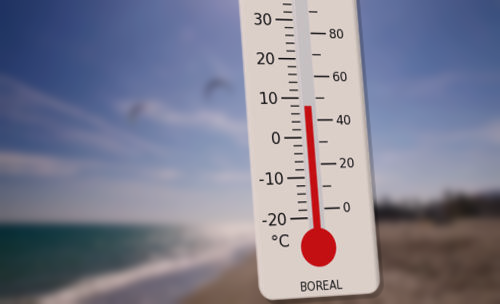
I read 8 °C
